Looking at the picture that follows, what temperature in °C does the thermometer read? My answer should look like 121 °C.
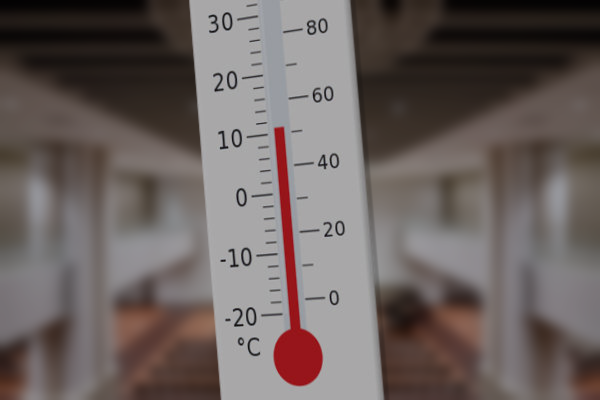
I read 11 °C
